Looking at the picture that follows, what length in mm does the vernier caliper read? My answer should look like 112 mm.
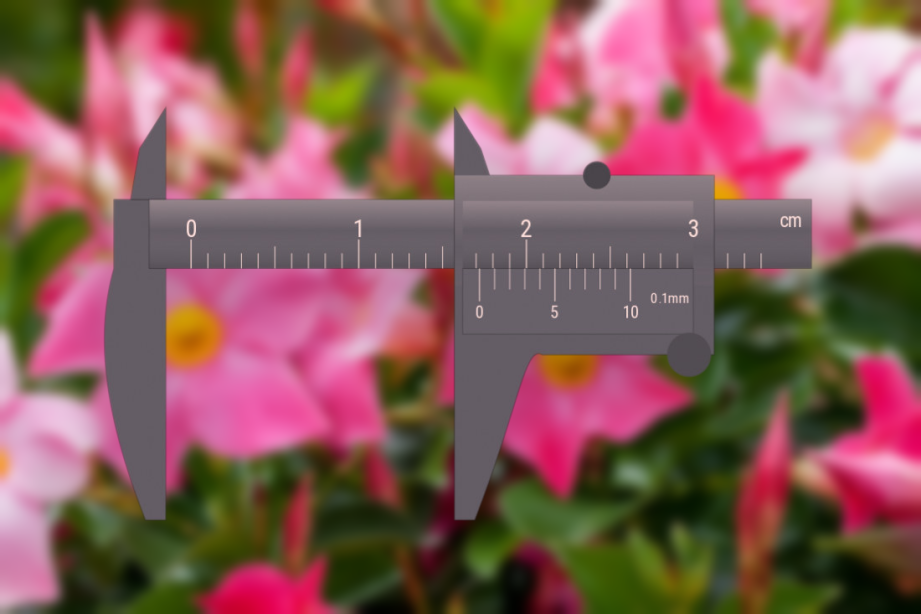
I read 17.2 mm
